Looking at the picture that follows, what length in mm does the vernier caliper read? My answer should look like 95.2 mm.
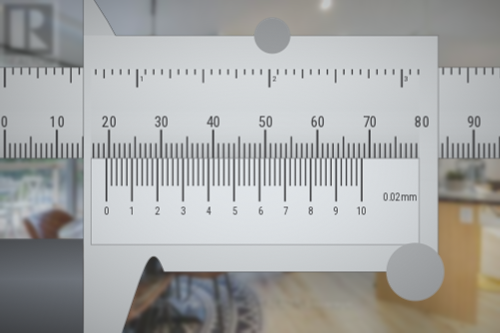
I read 19.5 mm
